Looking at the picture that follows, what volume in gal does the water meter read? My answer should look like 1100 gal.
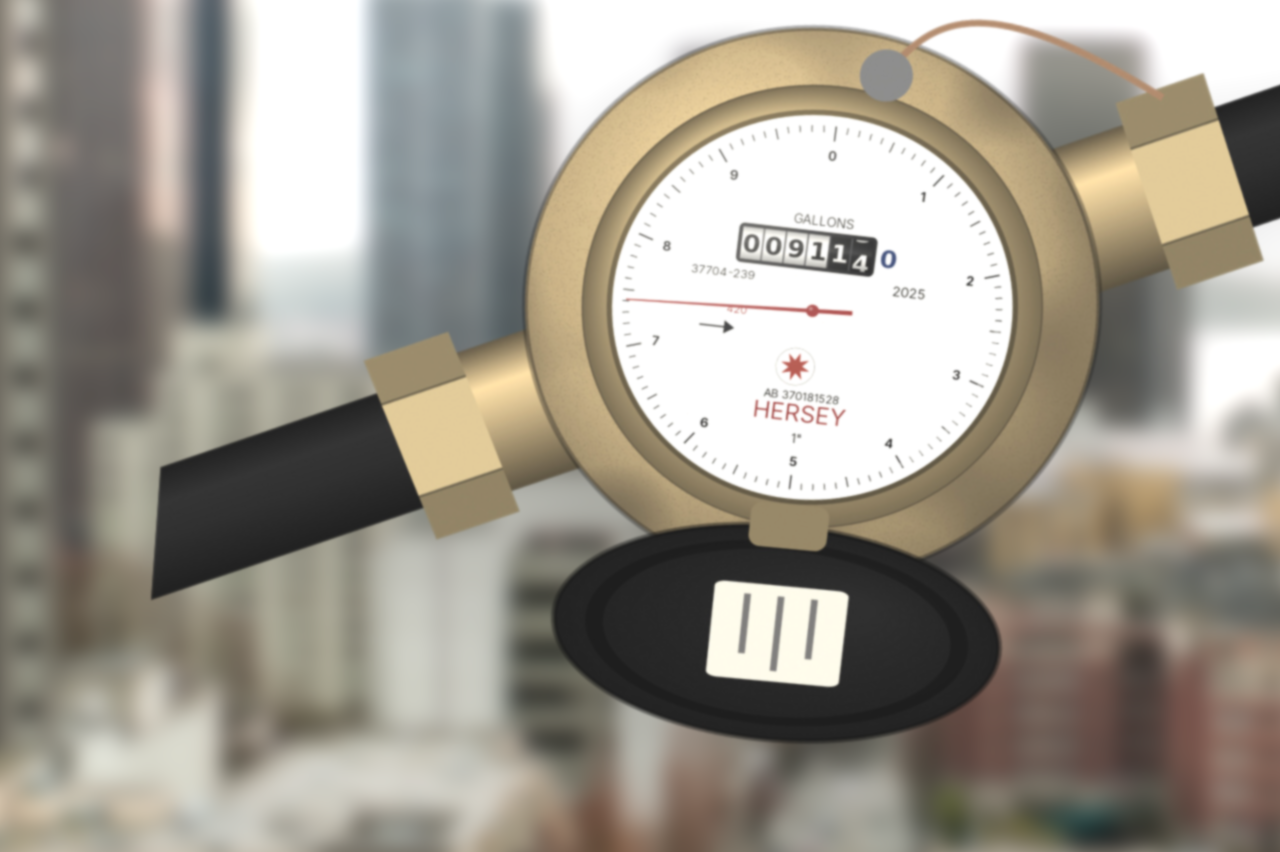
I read 91137.4 gal
